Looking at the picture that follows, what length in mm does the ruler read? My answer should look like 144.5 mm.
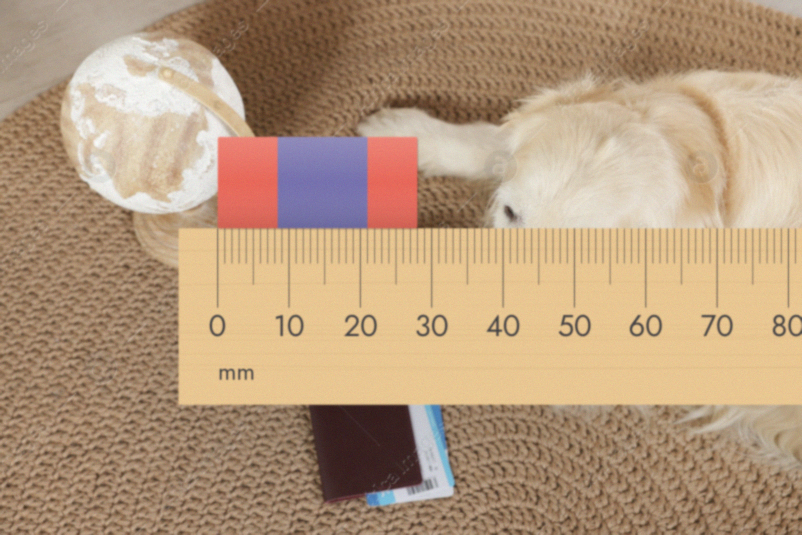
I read 28 mm
